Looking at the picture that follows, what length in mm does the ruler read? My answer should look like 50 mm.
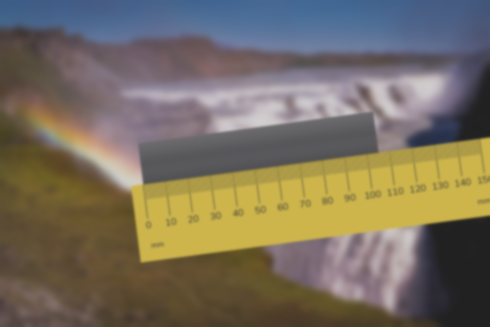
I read 105 mm
